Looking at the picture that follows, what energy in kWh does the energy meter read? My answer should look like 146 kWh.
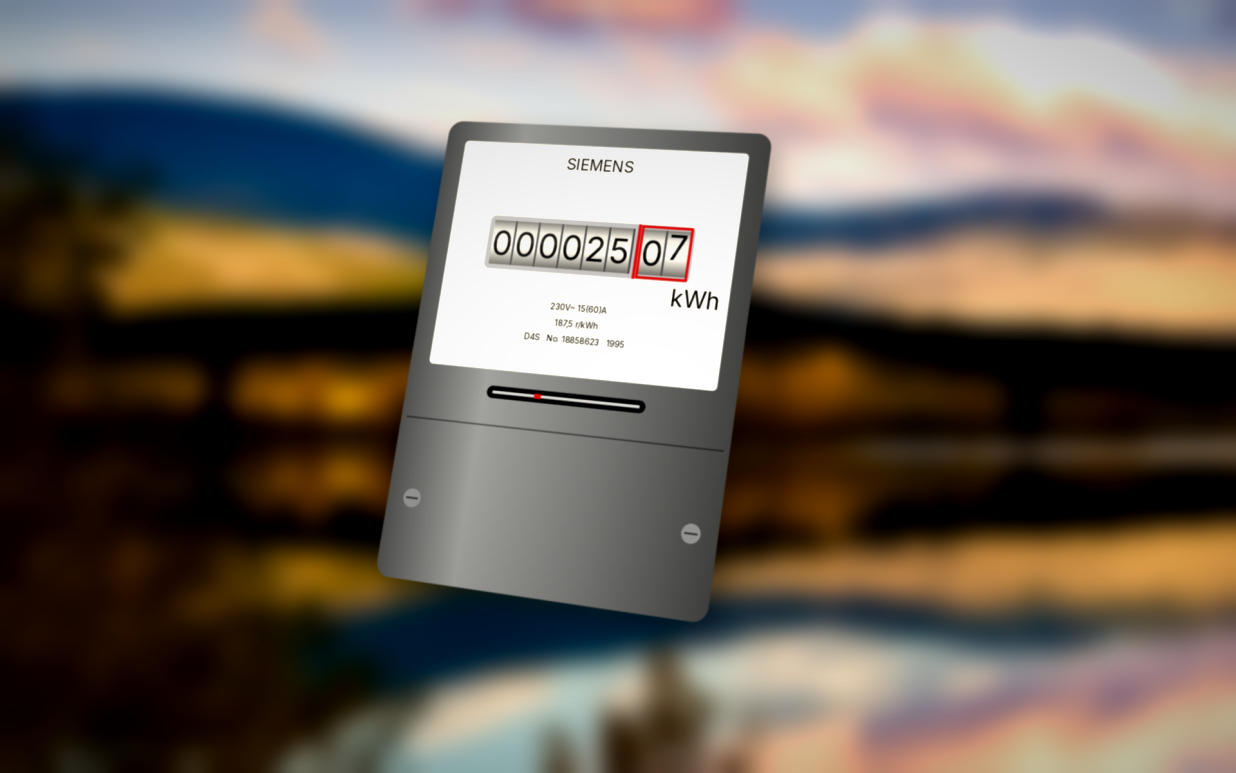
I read 25.07 kWh
